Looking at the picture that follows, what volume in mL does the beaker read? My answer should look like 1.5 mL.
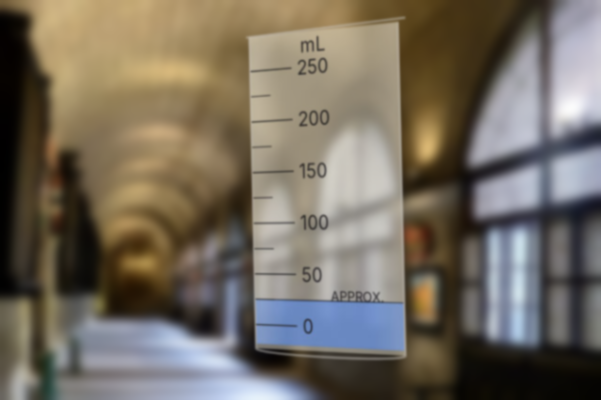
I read 25 mL
